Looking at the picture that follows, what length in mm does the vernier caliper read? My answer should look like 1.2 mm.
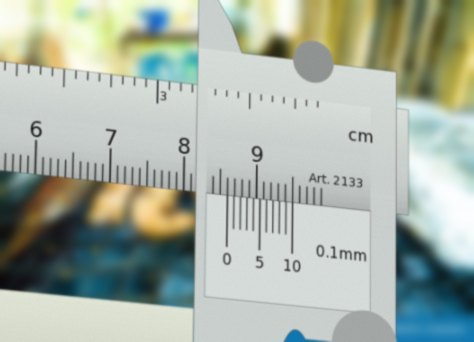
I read 86.0 mm
